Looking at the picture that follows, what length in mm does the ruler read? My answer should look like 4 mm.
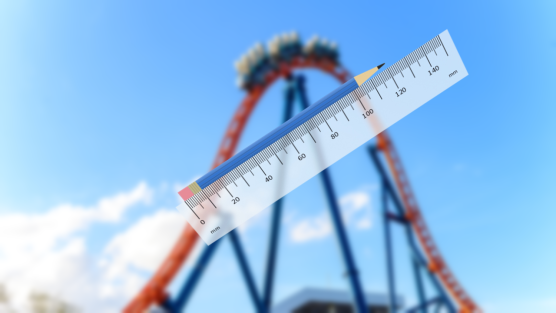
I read 120 mm
